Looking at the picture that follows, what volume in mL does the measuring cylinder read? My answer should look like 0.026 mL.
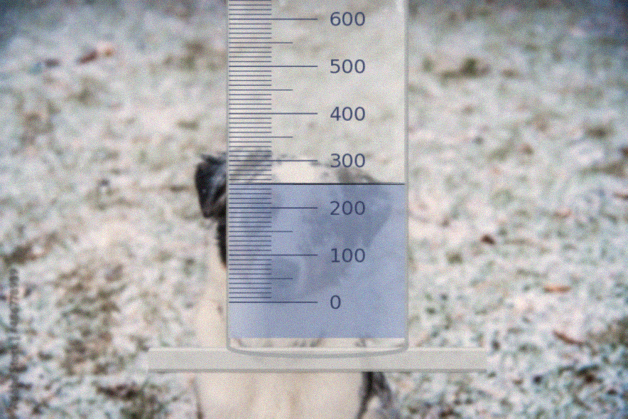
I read 250 mL
